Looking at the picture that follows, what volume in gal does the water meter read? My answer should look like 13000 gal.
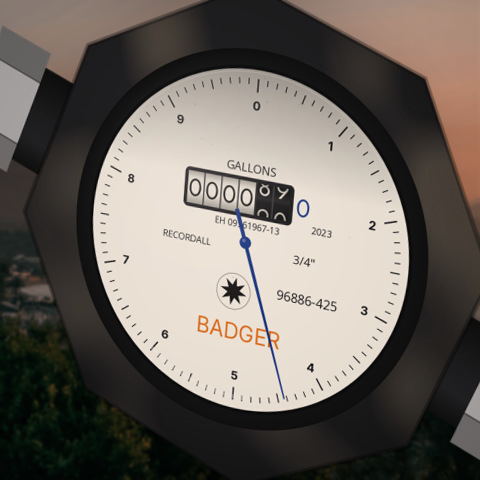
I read 894.4 gal
